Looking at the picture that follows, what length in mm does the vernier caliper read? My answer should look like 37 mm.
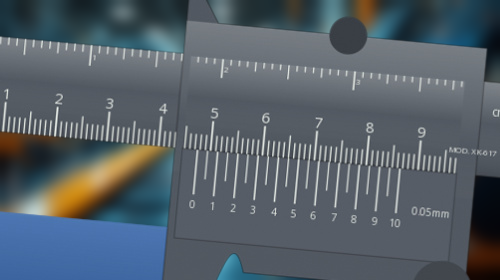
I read 47.5 mm
